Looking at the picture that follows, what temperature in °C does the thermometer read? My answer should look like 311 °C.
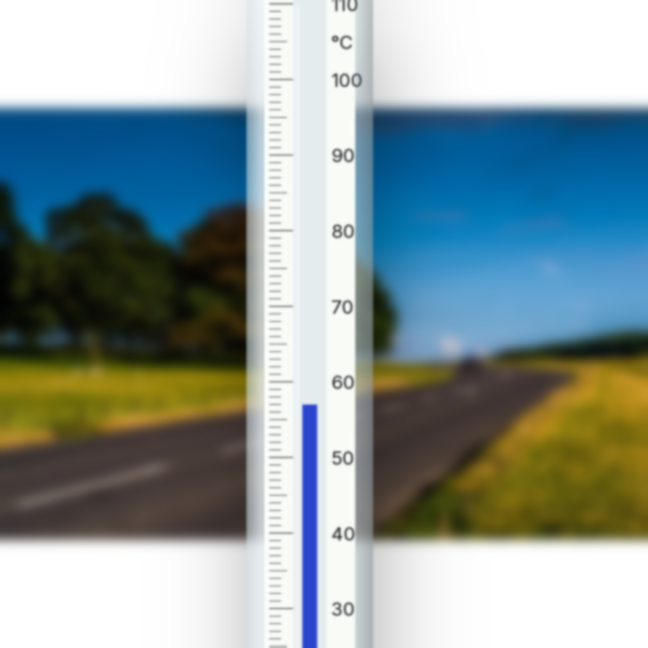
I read 57 °C
